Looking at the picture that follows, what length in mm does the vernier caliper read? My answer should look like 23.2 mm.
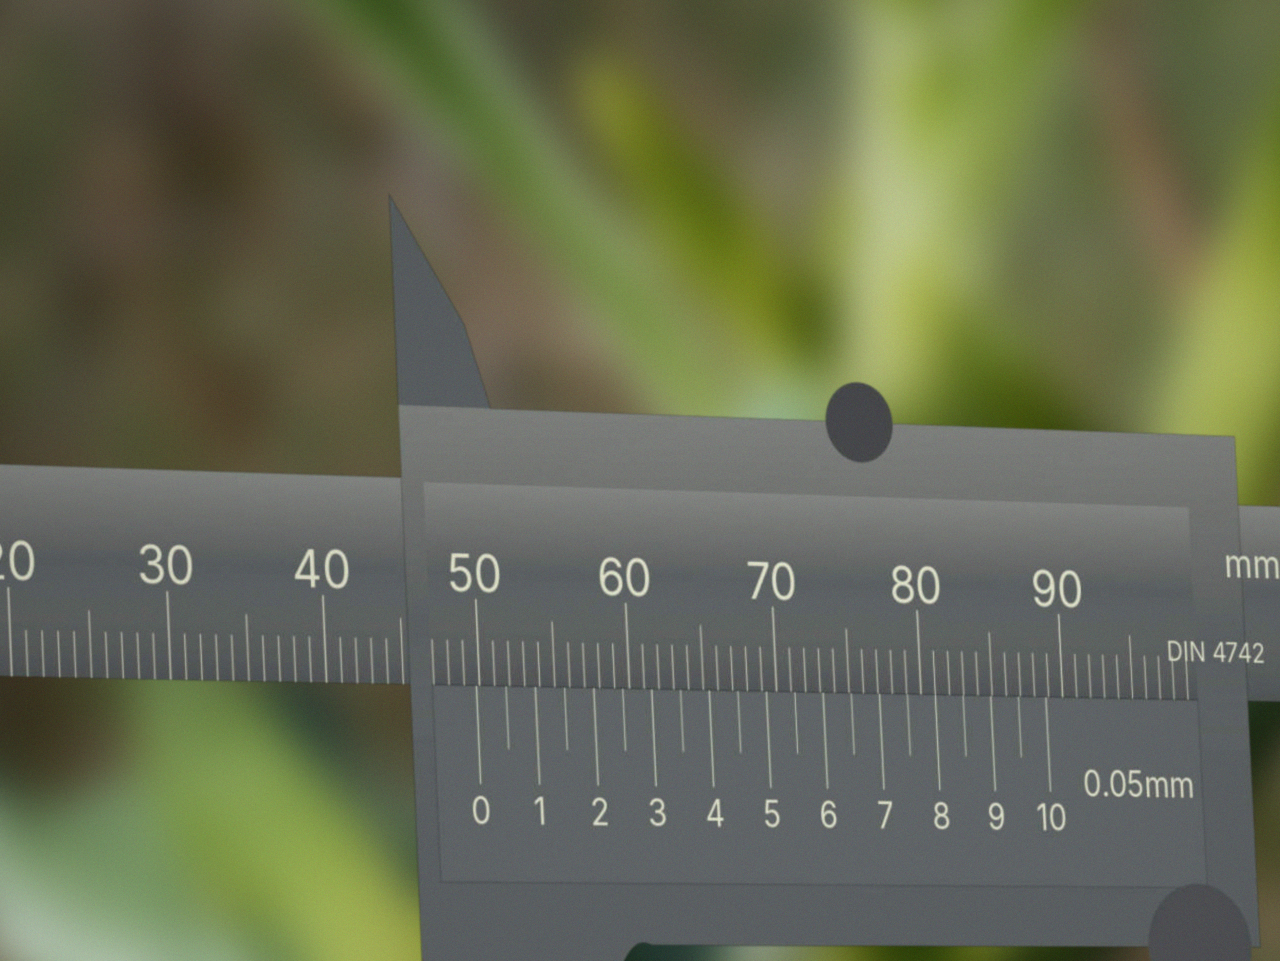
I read 49.8 mm
